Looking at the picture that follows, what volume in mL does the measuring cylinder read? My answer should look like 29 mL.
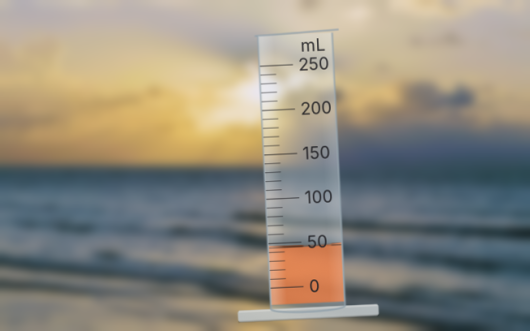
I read 45 mL
